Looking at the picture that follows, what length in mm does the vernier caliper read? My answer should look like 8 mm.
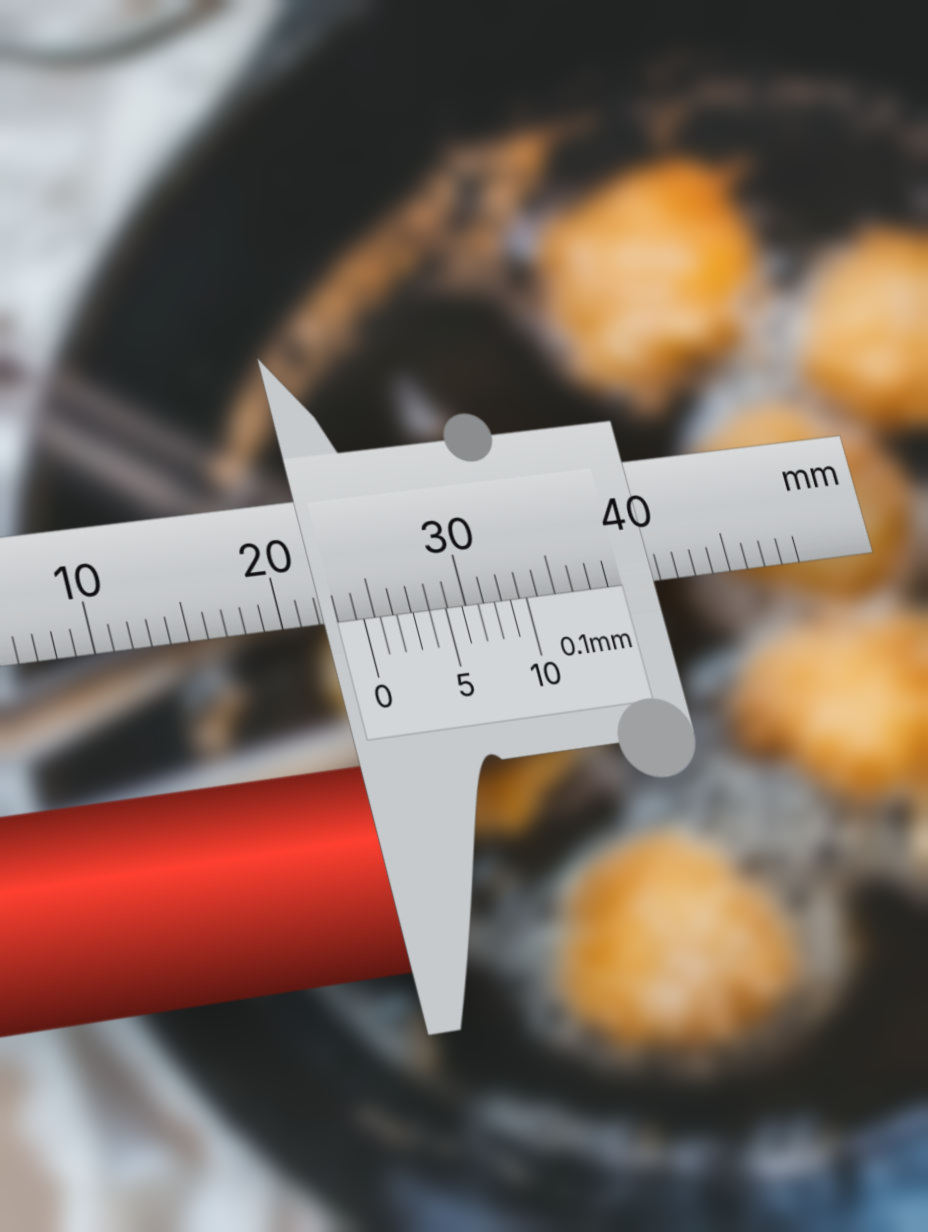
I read 24.4 mm
